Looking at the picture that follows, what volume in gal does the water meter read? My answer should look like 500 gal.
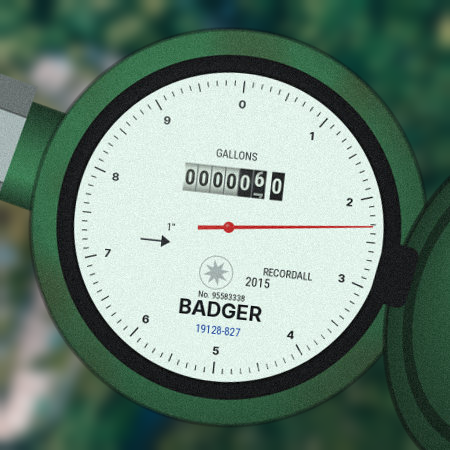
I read 62.3 gal
